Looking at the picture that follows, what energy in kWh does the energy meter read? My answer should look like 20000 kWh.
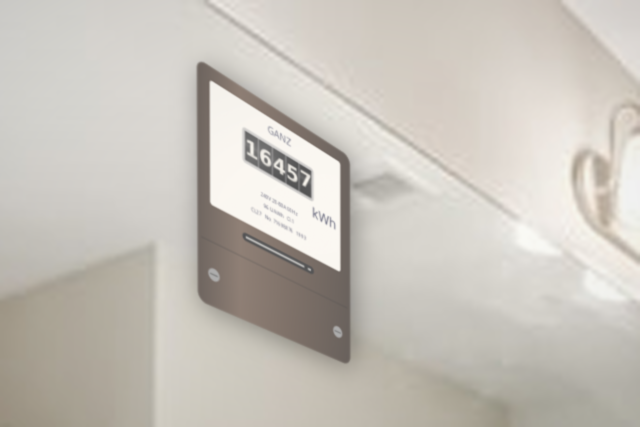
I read 16457 kWh
